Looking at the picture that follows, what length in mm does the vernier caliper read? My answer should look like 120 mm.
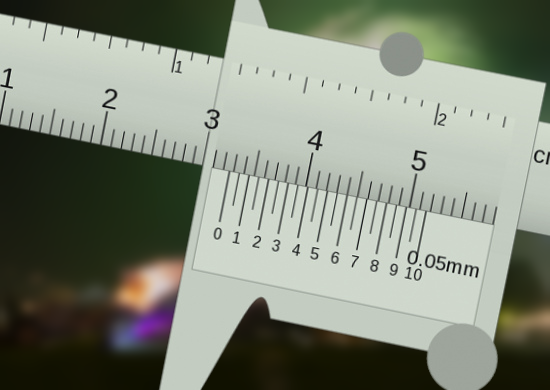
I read 32.6 mm
